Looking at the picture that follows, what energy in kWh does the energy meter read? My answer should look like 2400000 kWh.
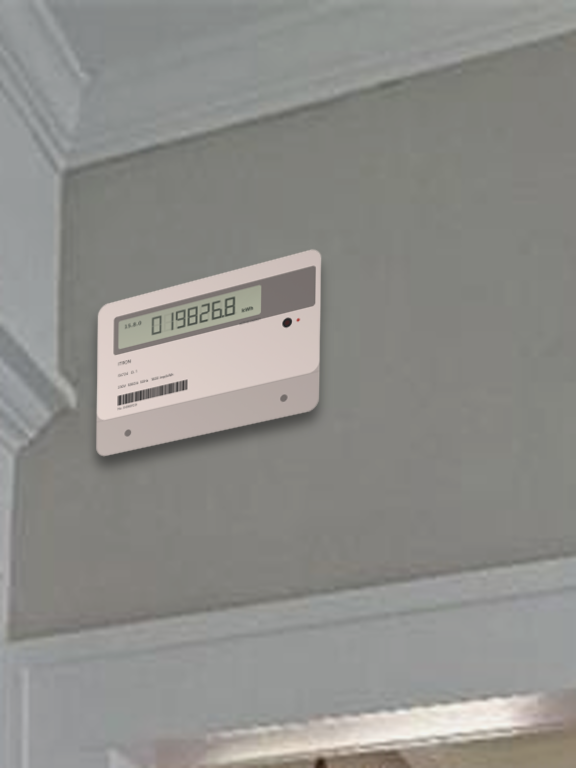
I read 19826.8 kWh
